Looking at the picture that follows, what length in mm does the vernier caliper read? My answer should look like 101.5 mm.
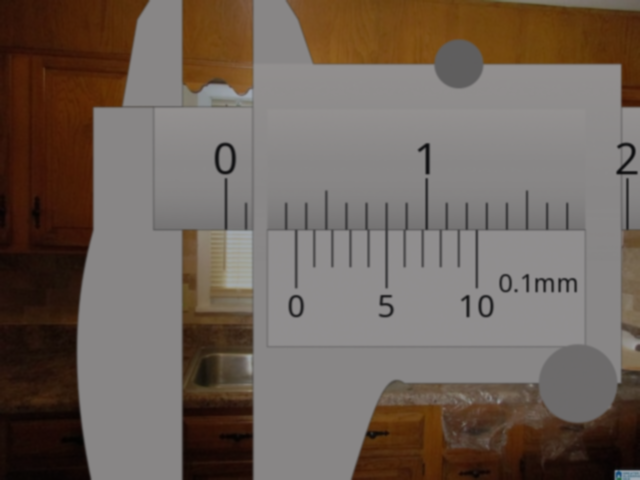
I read 3.5 mm
